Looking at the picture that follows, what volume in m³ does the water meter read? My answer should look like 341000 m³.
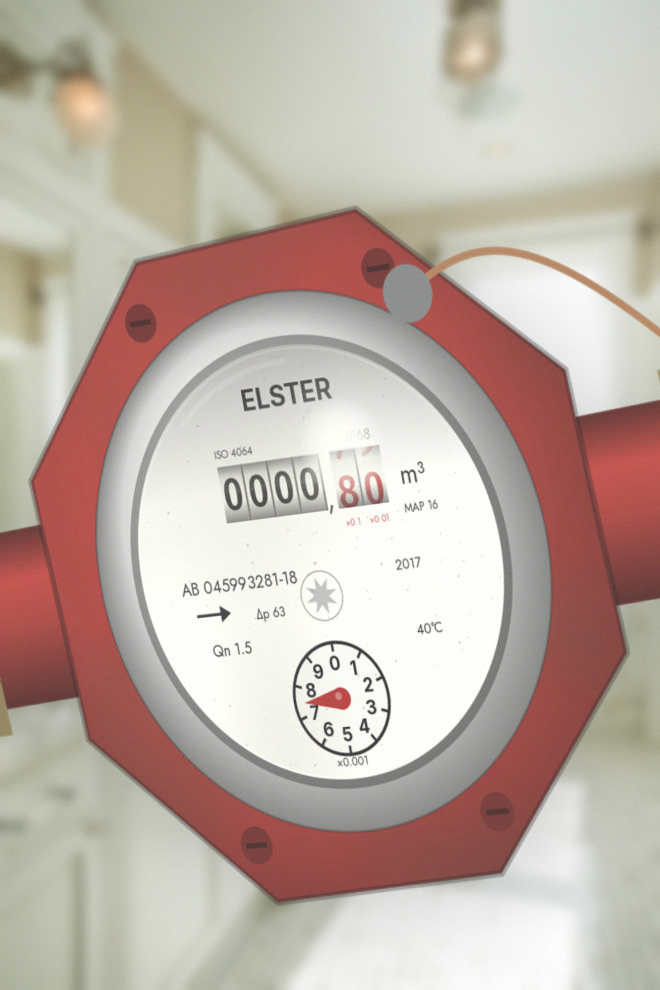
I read 0.797 m³
